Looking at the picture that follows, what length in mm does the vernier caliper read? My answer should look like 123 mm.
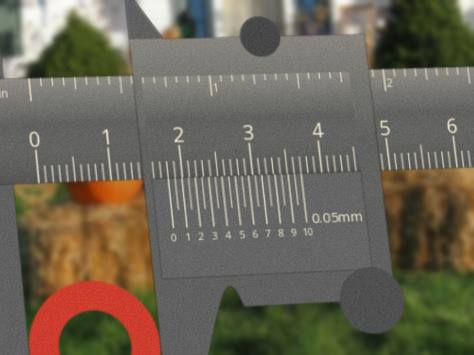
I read 18.0 mm
